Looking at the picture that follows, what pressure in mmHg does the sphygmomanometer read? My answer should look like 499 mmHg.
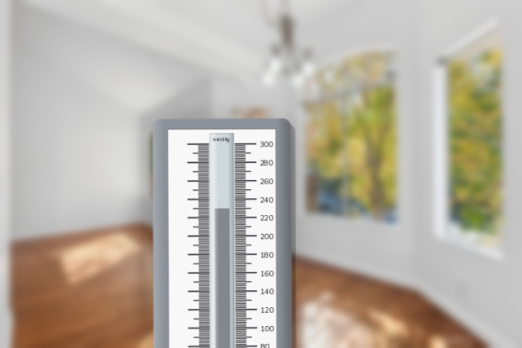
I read 230 mmHg
